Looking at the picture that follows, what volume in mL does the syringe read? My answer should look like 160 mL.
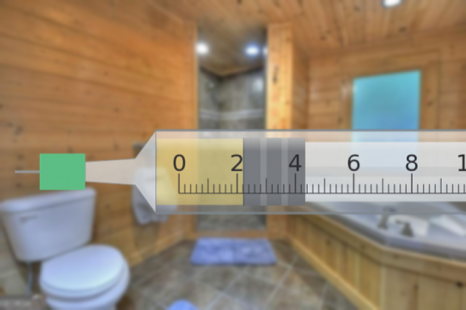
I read 2.2 mL
